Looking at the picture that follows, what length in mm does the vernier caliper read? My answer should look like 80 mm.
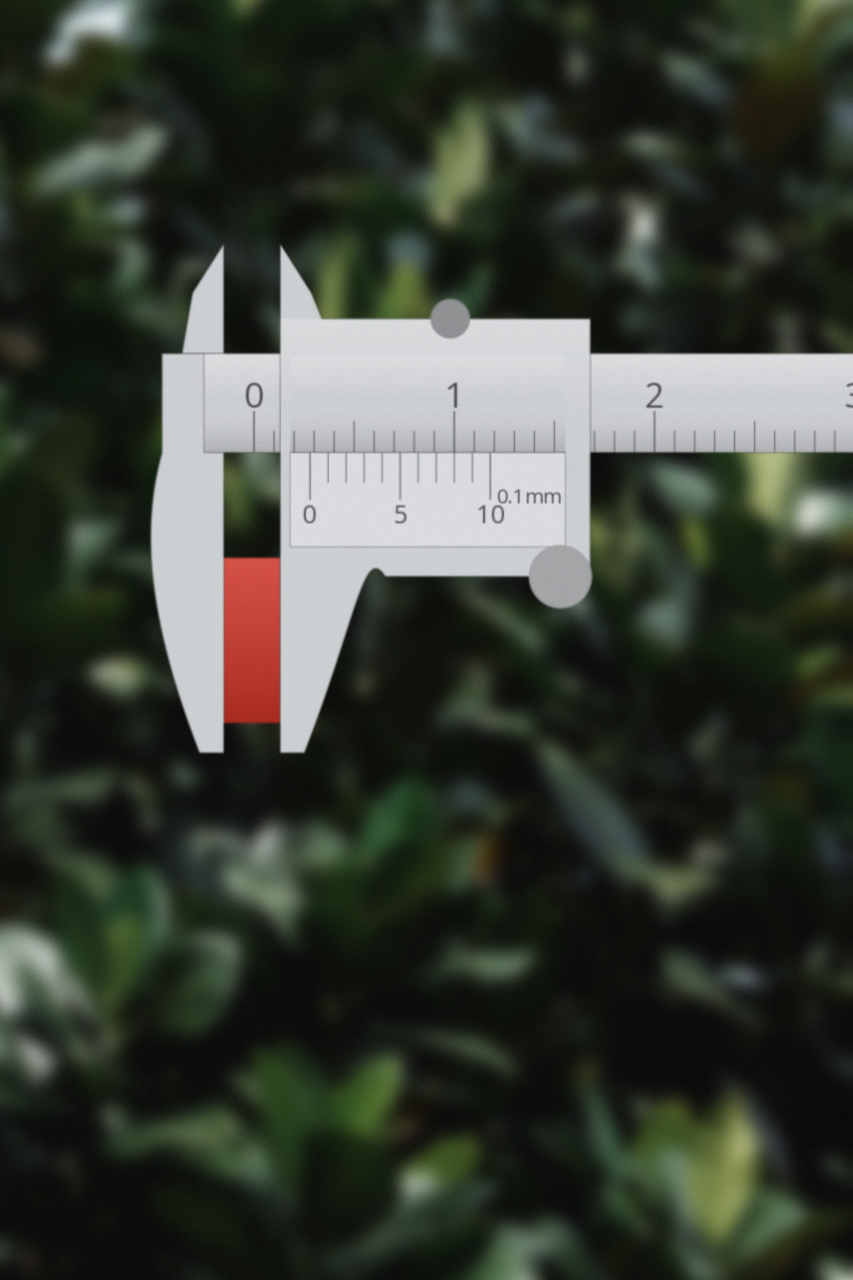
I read 2.8 mm
